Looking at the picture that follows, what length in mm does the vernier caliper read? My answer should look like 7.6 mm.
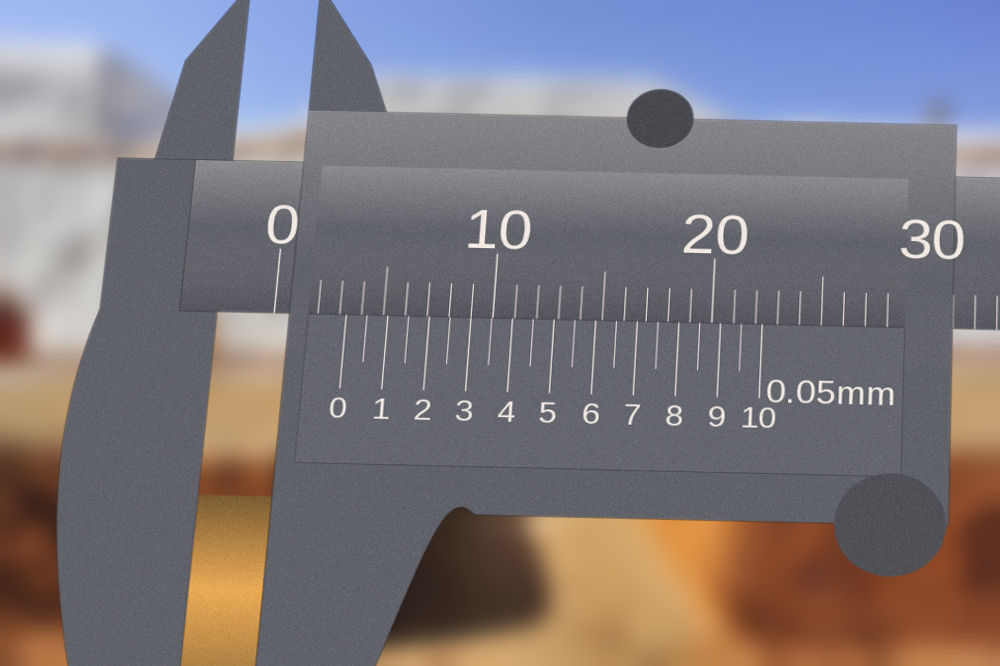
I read 3.3 mm
